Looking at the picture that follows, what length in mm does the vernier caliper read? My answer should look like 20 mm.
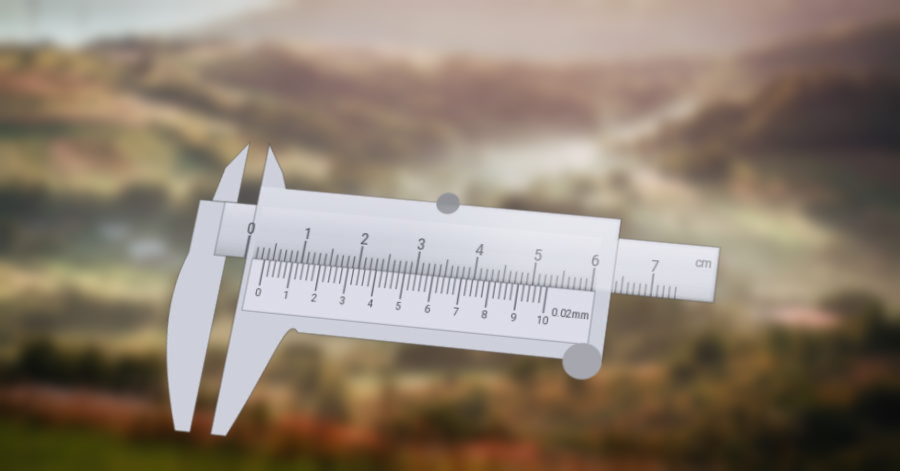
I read 3.5 mm
